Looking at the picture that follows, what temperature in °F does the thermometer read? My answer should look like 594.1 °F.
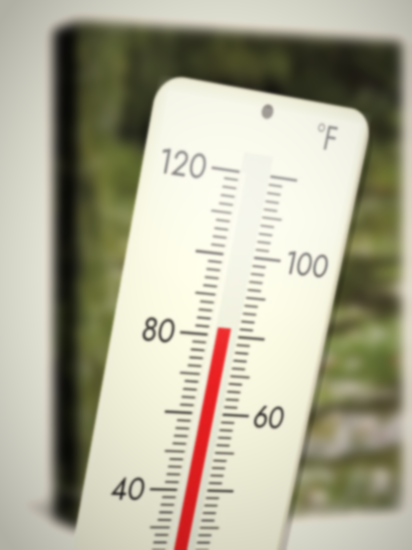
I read 82 °F
